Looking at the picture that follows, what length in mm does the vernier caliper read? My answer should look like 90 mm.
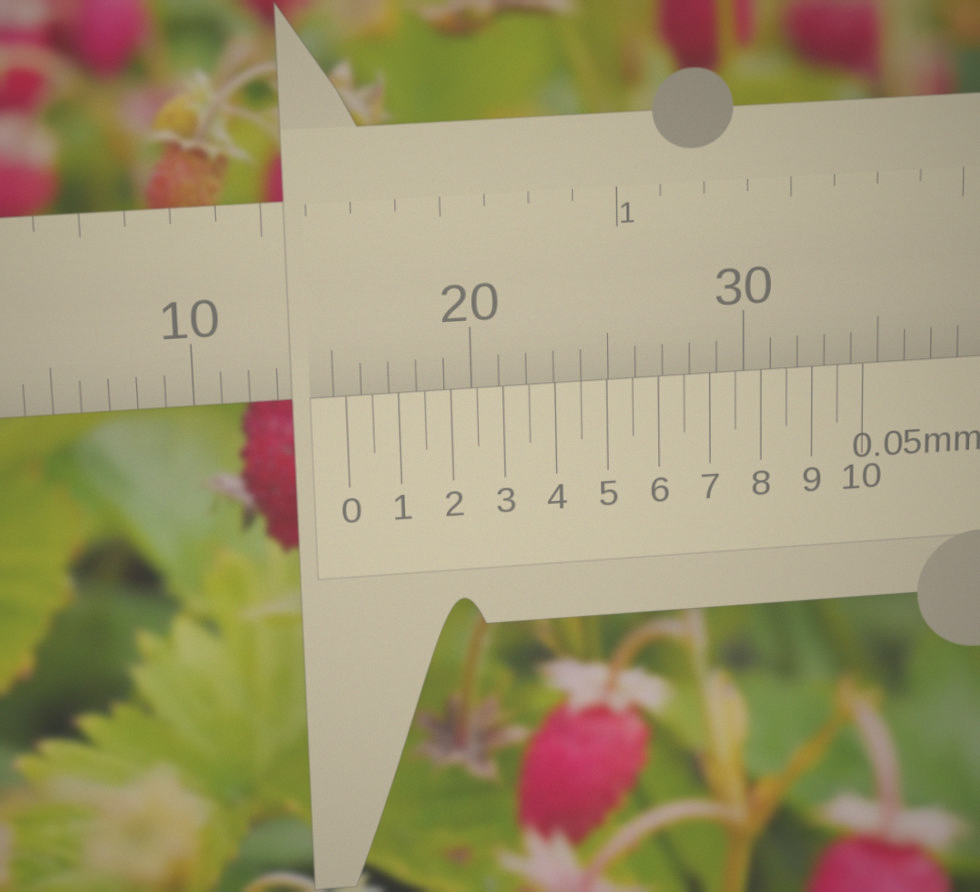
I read 15.45 mm
